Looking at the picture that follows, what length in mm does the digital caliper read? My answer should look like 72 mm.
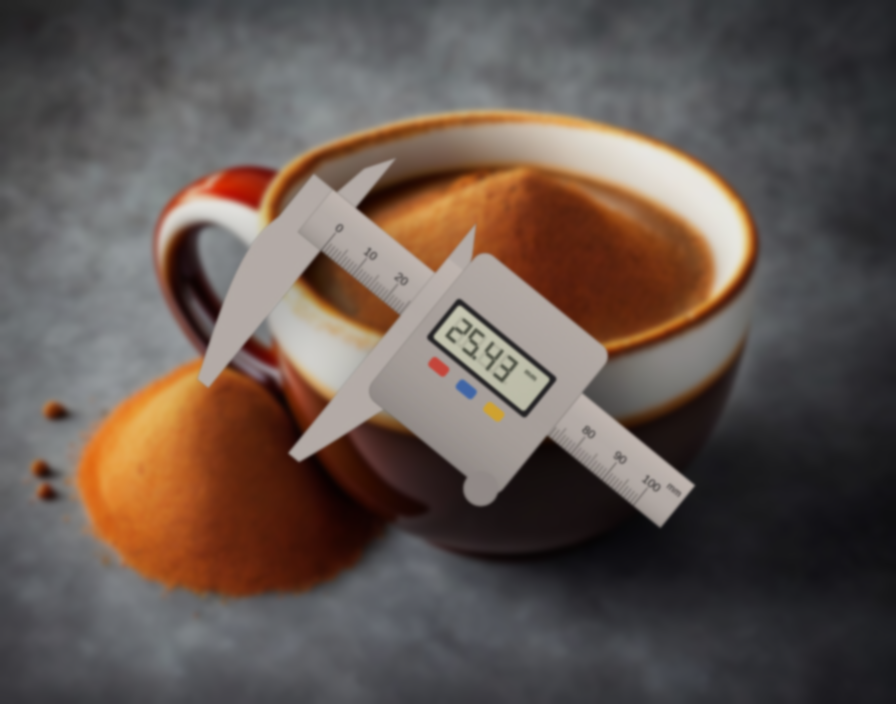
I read 25.43 mm
